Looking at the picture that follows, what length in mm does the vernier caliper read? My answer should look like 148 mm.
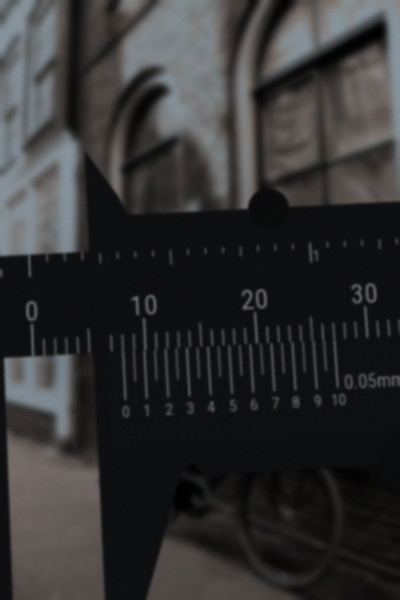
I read 8.0 mm
